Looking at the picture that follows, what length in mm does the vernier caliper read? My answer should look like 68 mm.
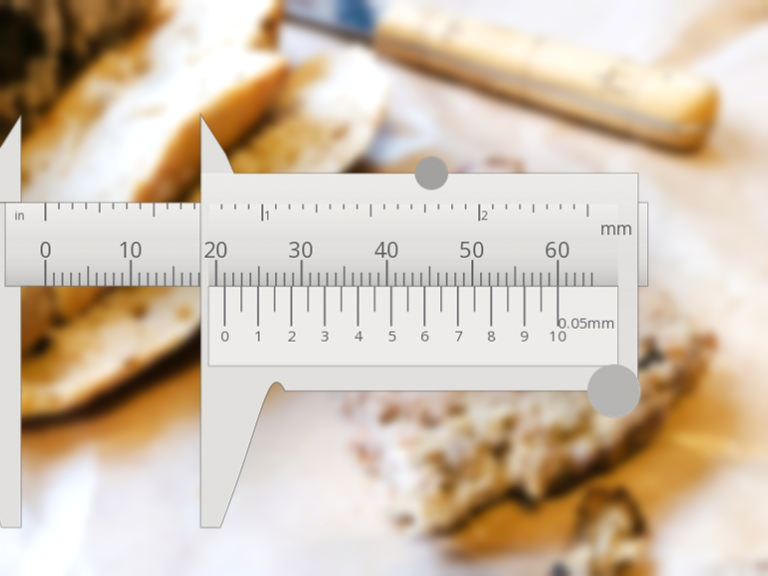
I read 21.0 mm
